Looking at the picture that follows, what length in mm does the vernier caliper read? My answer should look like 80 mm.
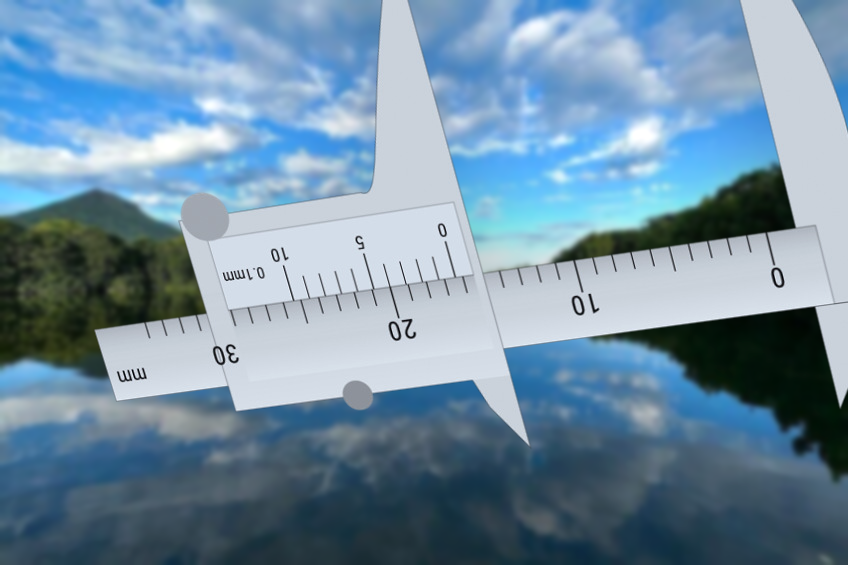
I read 16.4 mm
